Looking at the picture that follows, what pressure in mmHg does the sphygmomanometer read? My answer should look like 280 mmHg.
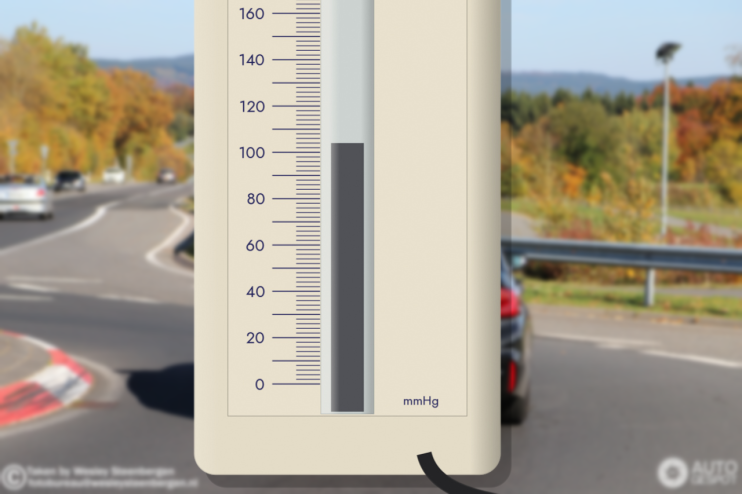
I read 104 mmHg
